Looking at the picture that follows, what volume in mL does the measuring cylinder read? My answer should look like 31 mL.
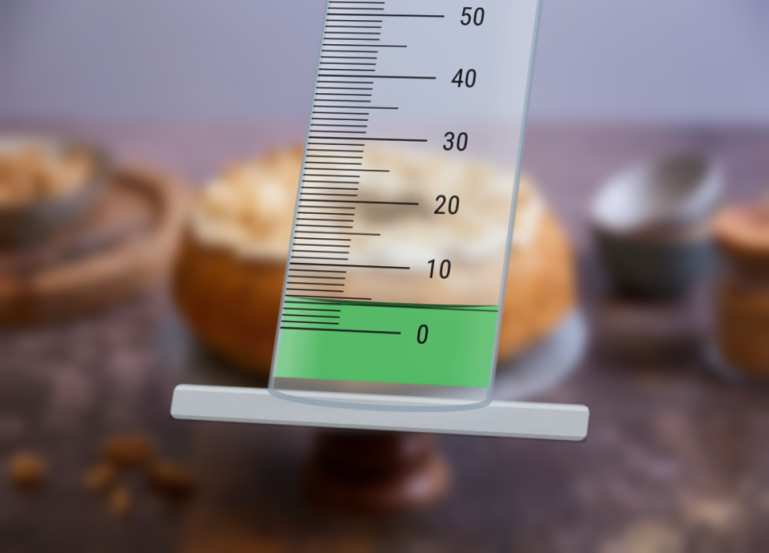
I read 4 mL
